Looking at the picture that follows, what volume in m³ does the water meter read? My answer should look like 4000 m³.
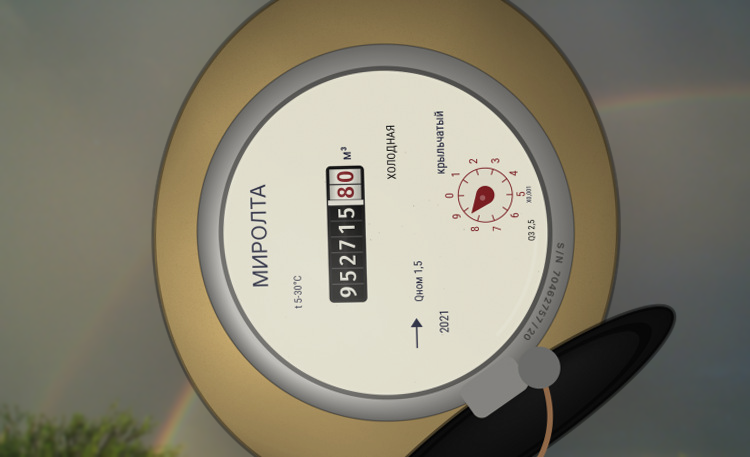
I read 952715.808 m³
